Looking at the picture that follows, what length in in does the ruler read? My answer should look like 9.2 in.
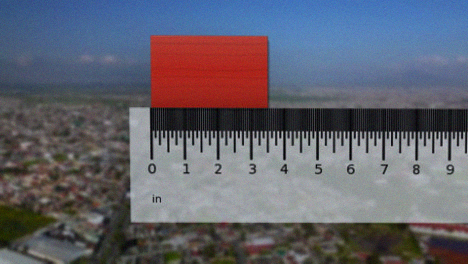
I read 3.5 in
